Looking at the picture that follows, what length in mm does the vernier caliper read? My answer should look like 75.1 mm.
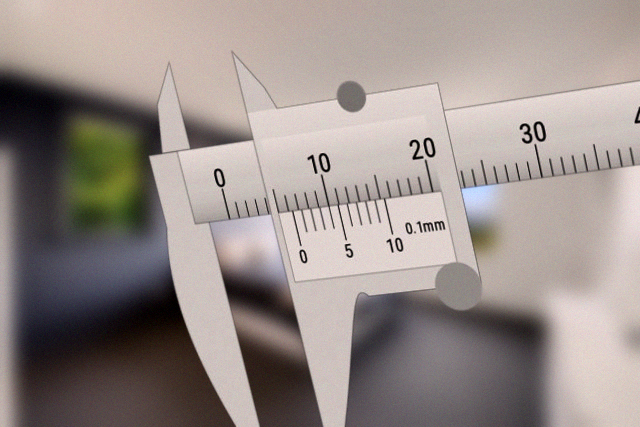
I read 6.4 mm
